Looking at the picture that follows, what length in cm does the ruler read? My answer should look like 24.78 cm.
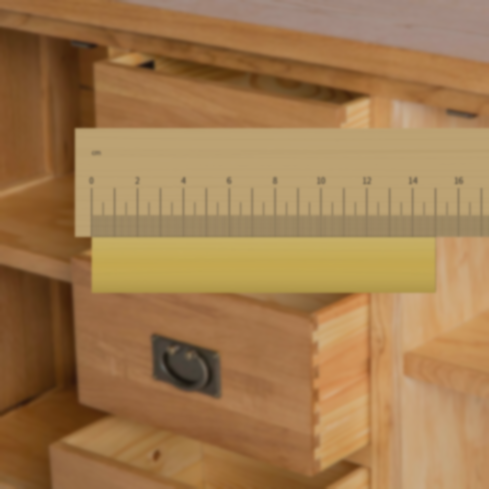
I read 15 cm
